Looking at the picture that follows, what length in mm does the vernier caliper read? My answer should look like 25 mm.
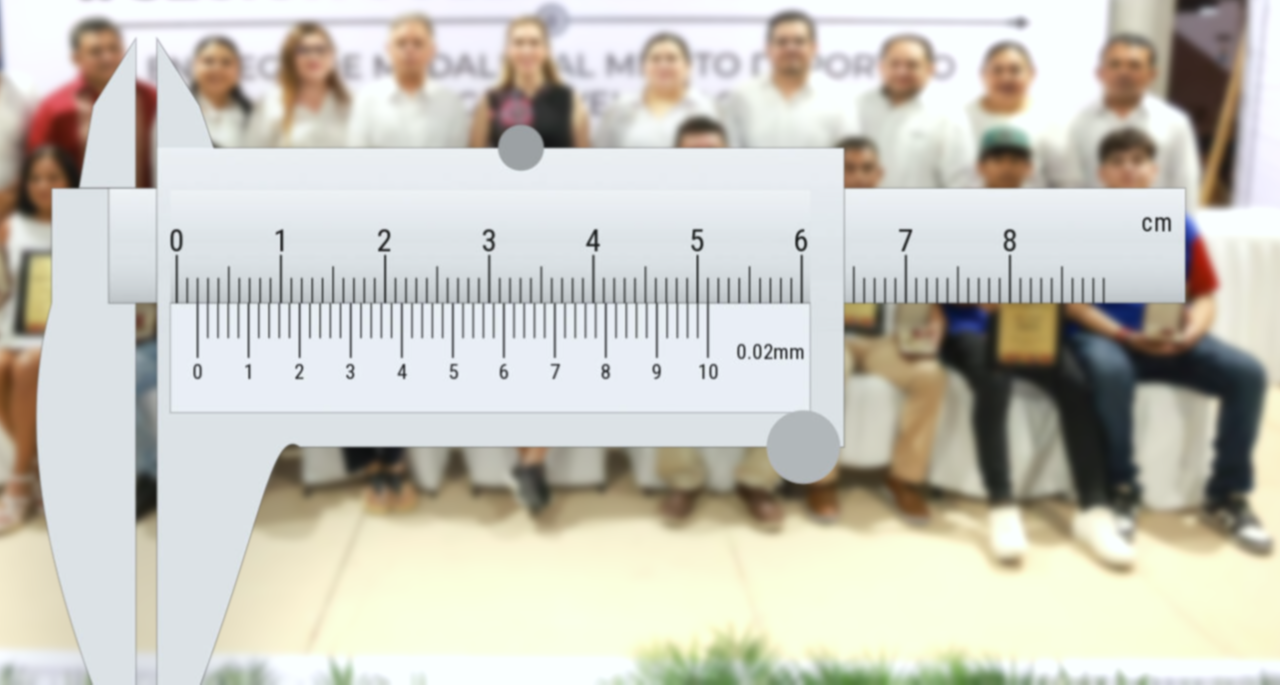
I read 2.0 mm
